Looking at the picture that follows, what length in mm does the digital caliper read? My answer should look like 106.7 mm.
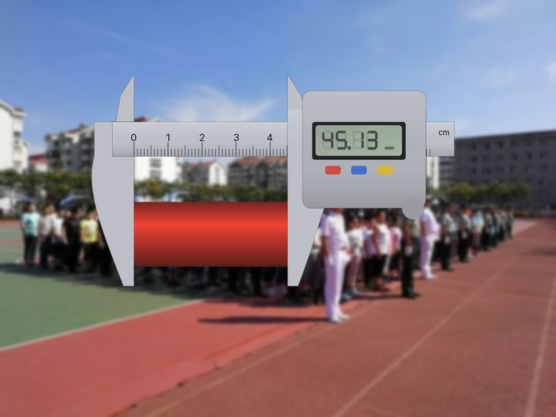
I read 45.13 mm
